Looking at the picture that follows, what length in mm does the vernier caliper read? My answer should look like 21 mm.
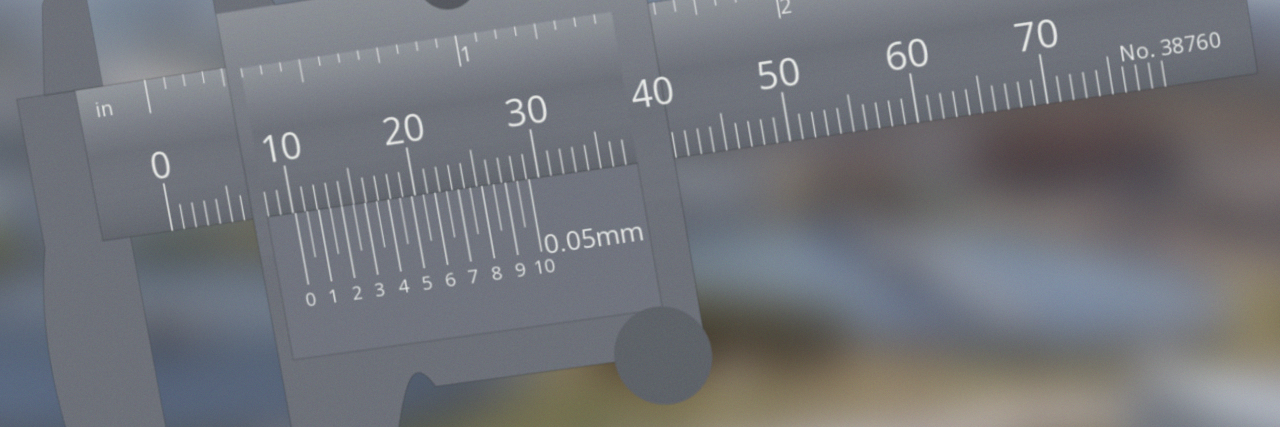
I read 10.2 mm
